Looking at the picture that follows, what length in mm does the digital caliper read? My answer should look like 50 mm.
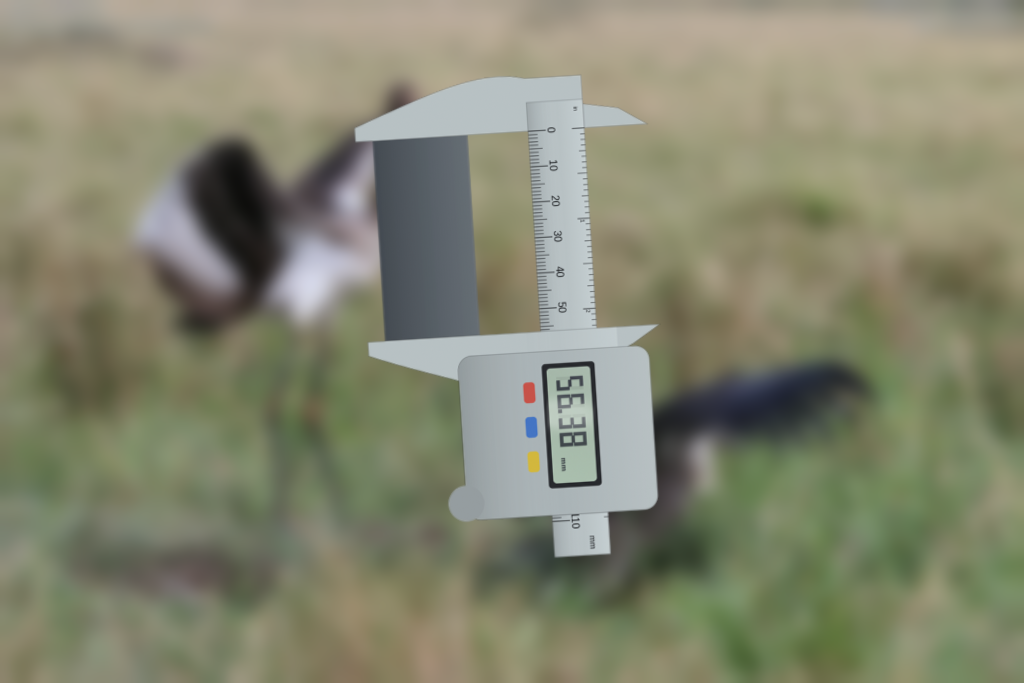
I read 56.38 mm
